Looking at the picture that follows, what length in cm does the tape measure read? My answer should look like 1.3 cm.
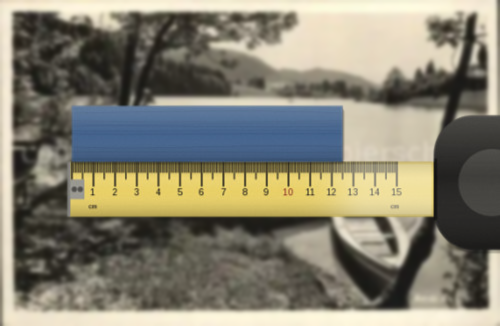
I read 12.5 cm
